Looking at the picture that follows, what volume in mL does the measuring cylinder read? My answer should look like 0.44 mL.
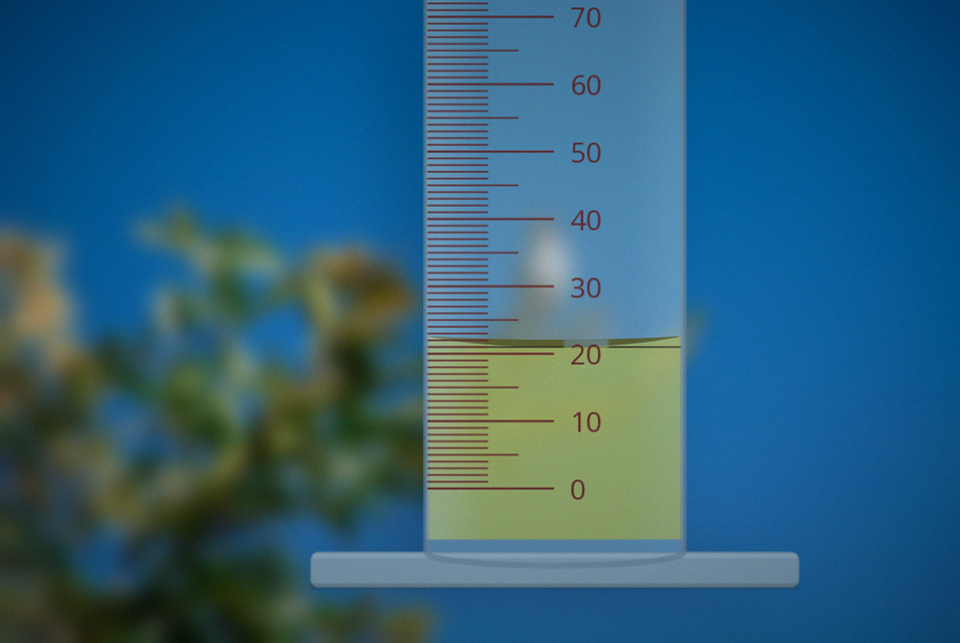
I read 21 mL
